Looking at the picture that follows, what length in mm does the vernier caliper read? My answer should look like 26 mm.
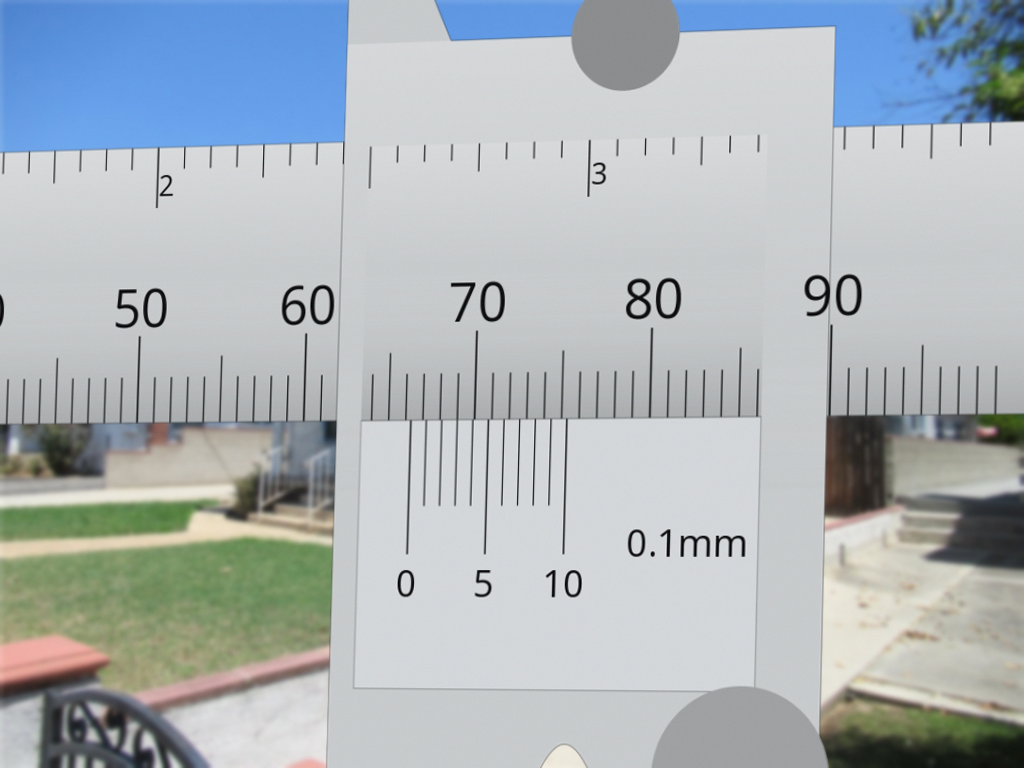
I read 66.3 mm
